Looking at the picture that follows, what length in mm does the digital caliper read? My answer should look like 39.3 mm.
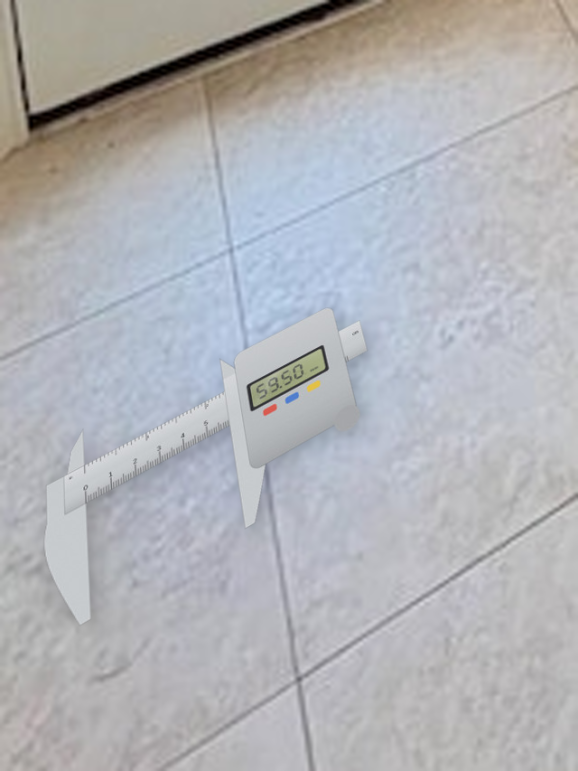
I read 59.50 mm
